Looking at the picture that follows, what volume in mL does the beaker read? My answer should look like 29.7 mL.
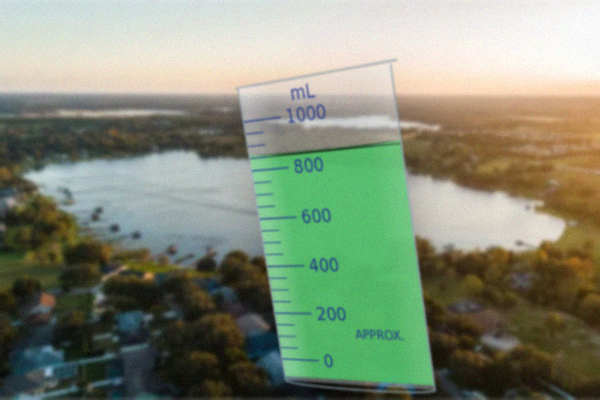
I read 850 mL
